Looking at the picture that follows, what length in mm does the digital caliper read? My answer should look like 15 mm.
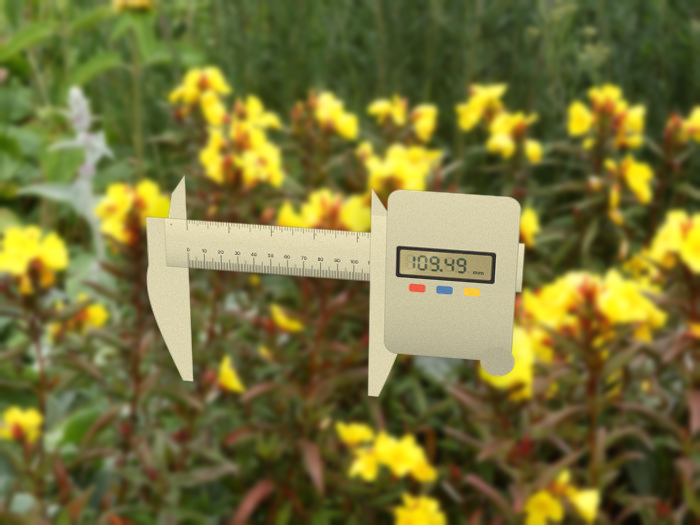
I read 109.49 mm
